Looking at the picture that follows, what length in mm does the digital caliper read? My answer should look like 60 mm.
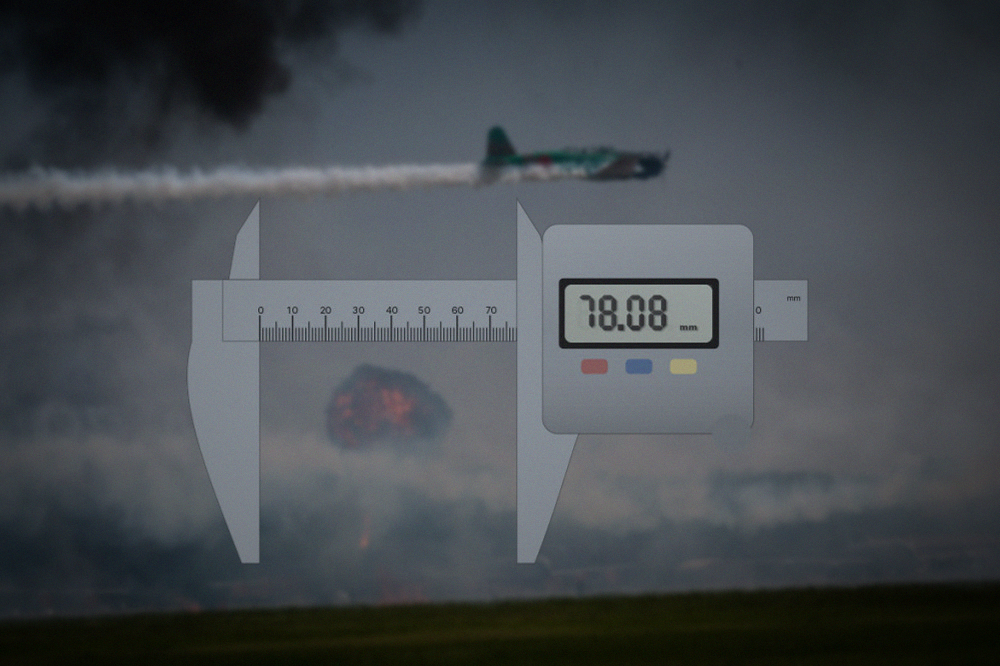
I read 78.08 mm
